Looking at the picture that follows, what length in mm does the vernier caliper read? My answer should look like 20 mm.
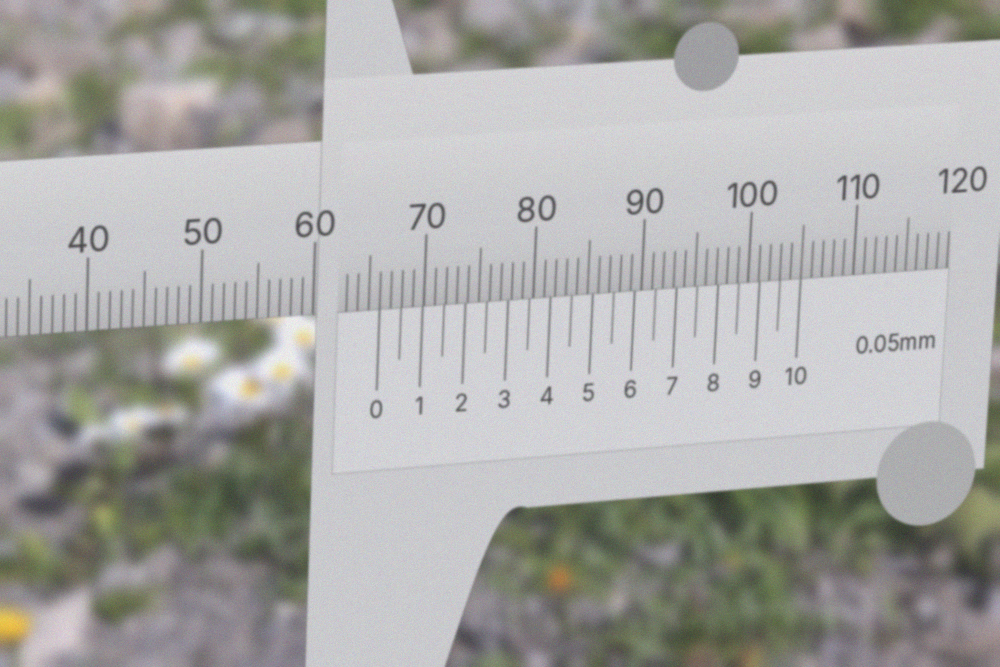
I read 66.0 mm
